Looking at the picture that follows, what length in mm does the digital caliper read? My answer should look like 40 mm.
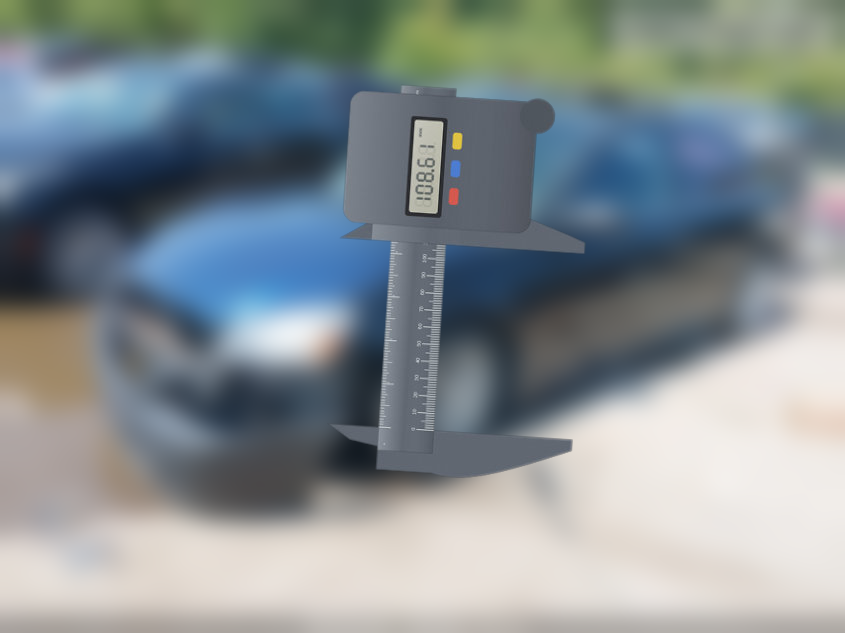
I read 108.61 mm
